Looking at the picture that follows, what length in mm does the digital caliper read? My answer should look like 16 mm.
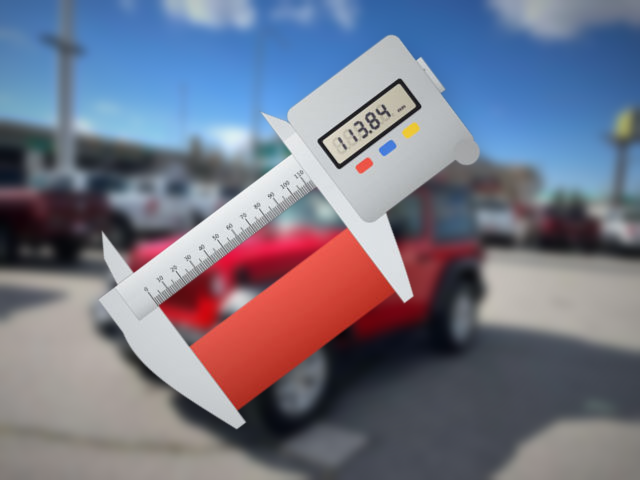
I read 113.84 mm
